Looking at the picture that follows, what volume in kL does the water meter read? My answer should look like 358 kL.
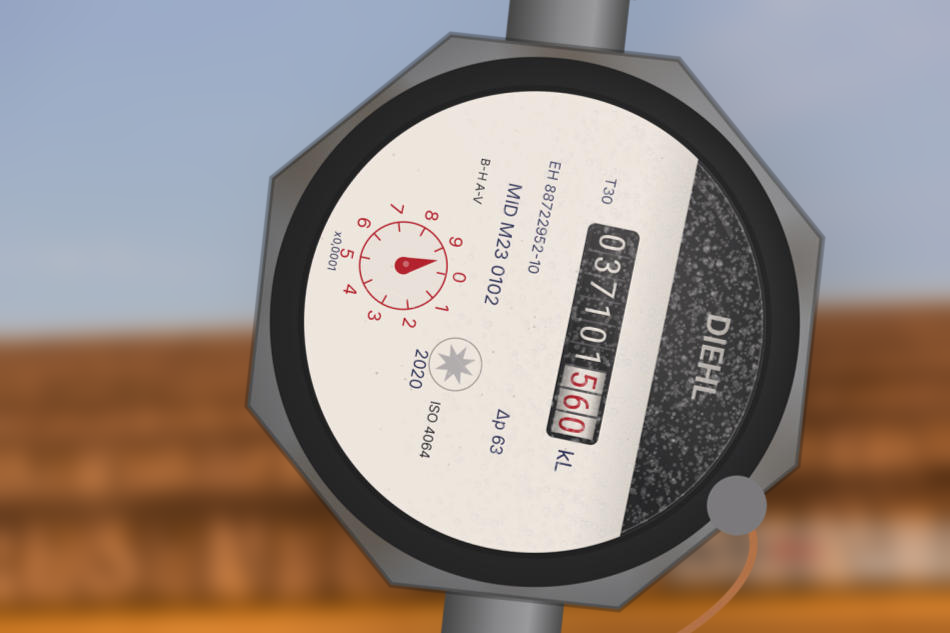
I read 37101.5599 kL
